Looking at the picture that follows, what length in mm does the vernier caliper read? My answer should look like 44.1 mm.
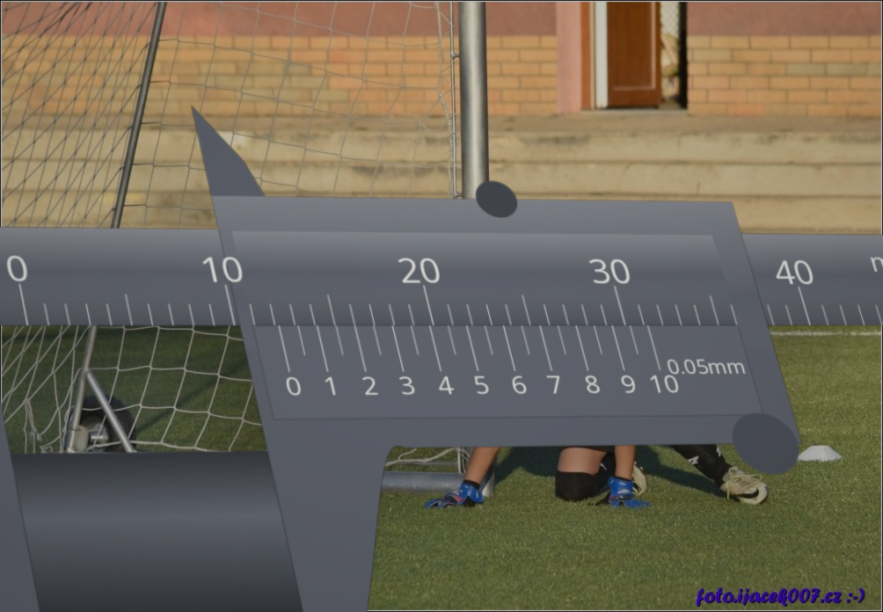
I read 12.2 mm
